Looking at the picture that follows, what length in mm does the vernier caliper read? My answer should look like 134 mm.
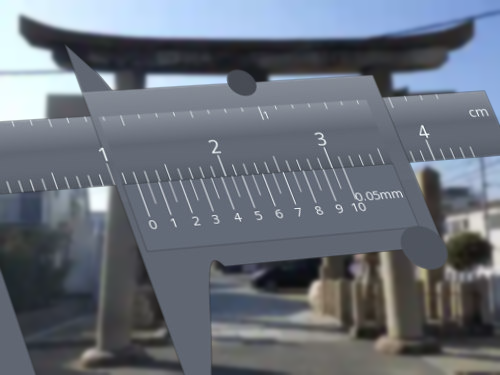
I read 12.0 mm
